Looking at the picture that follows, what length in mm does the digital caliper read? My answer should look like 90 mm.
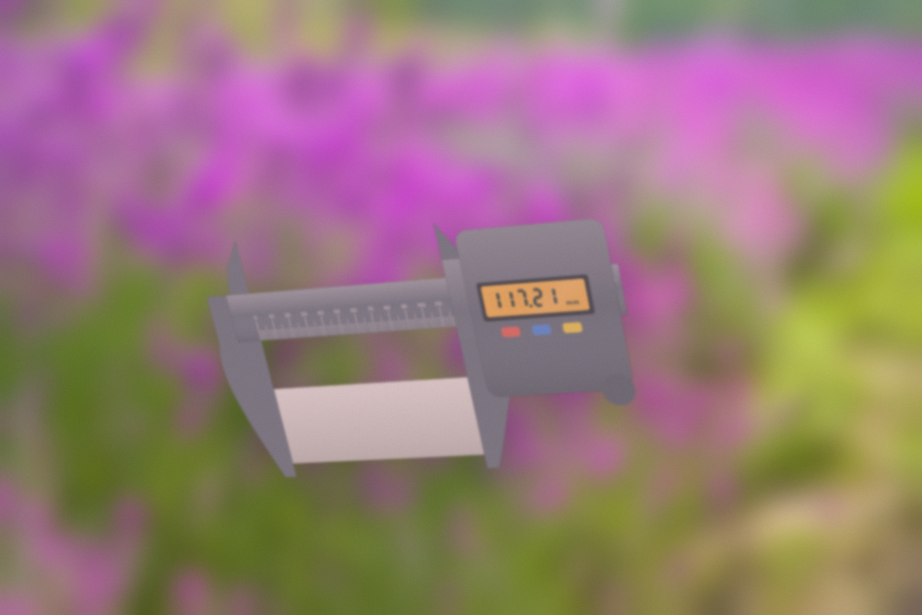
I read 117.21 mm
